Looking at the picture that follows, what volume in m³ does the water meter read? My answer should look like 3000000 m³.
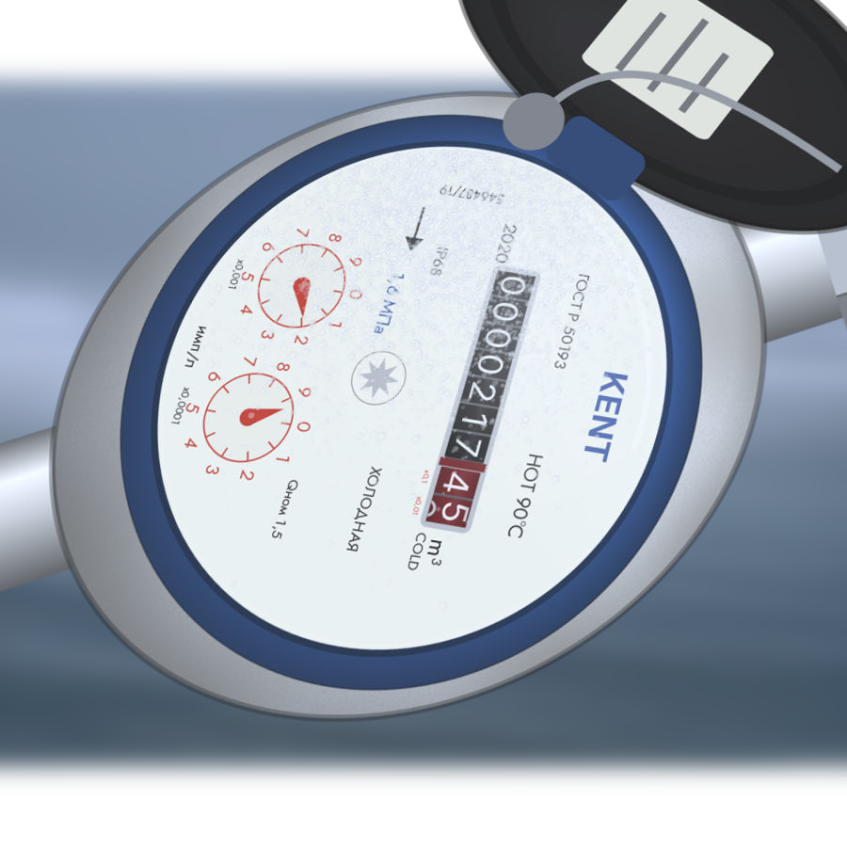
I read 217.4519 m³
